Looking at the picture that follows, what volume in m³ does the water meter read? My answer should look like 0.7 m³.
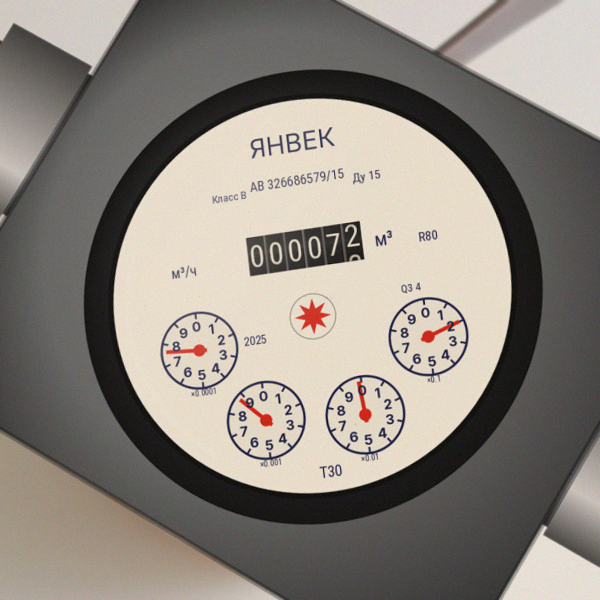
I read 72.1987 m³
